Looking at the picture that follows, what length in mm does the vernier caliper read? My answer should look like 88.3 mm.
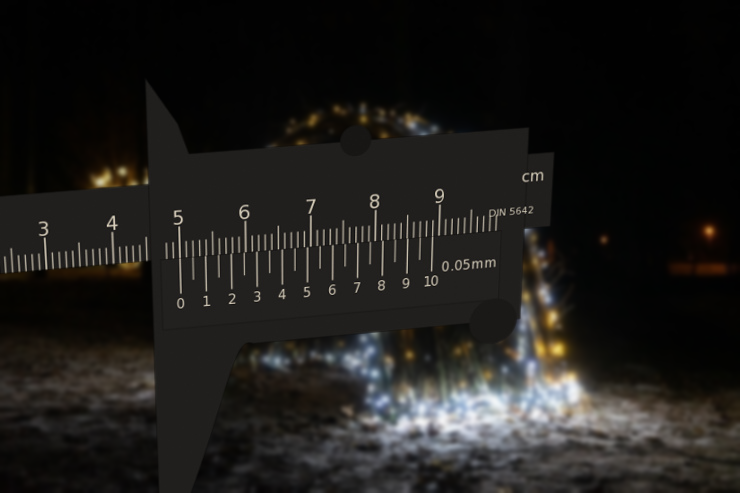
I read 50.0 mm
